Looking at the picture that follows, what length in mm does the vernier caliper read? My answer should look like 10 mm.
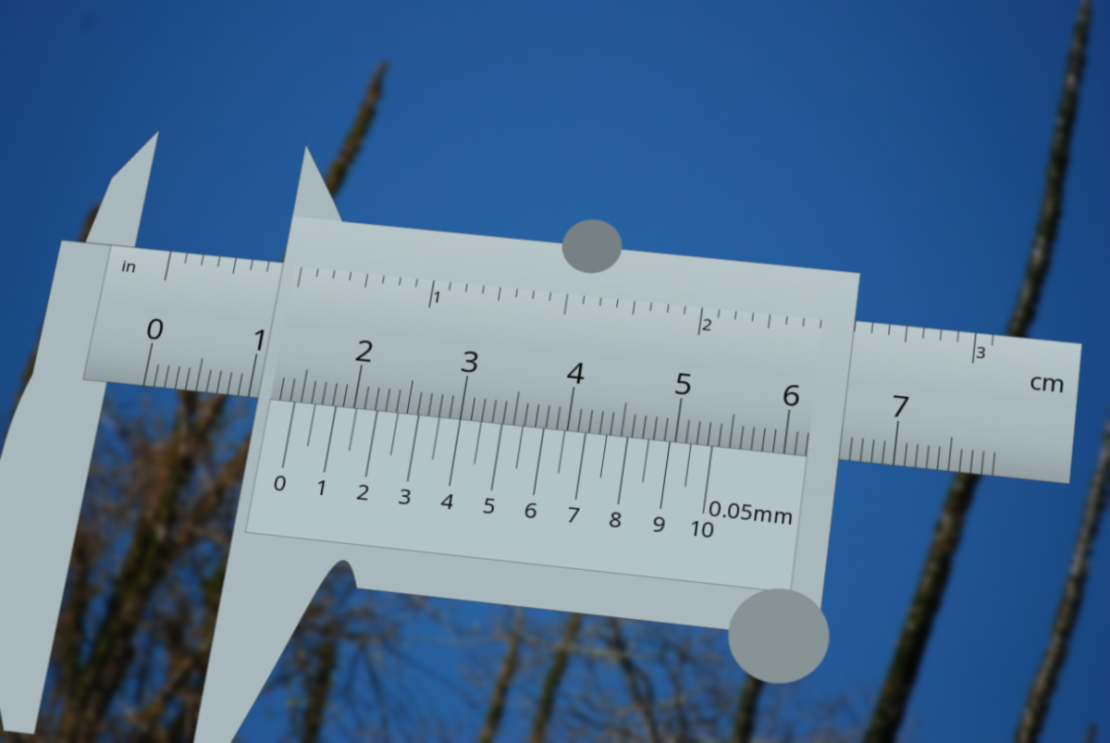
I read 14.4 mm
